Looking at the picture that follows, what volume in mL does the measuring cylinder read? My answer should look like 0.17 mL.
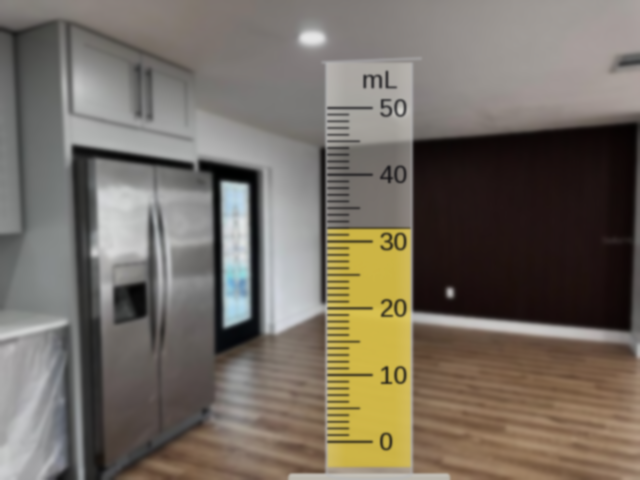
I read 32 mL
